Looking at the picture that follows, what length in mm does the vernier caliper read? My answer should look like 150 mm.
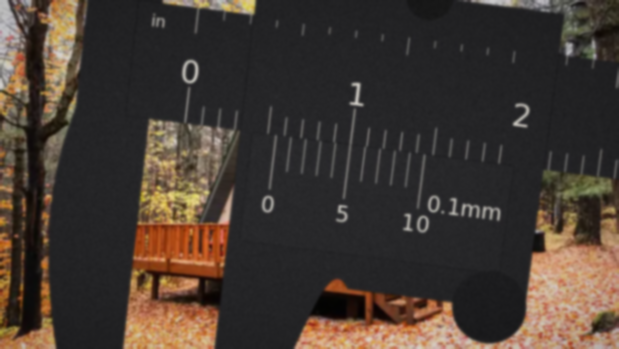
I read 5.5 mm
